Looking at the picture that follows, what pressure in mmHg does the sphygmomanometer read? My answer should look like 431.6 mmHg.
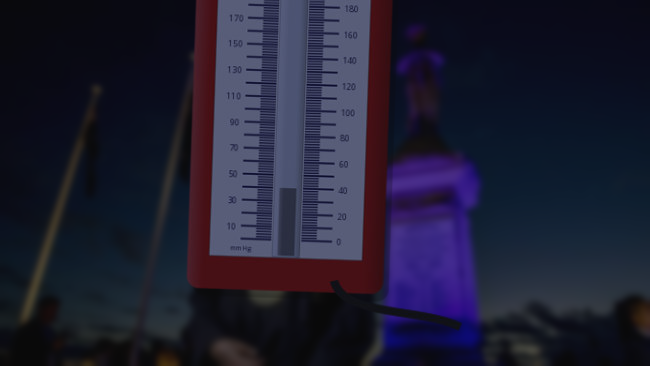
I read 40 mmHg
